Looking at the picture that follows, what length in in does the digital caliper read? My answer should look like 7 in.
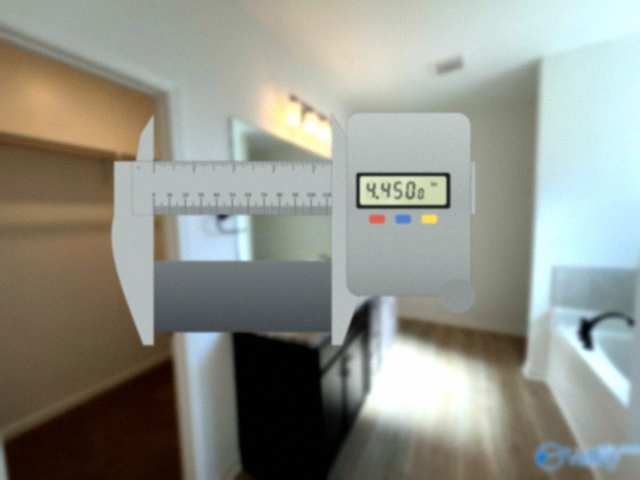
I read 4.4500 in
